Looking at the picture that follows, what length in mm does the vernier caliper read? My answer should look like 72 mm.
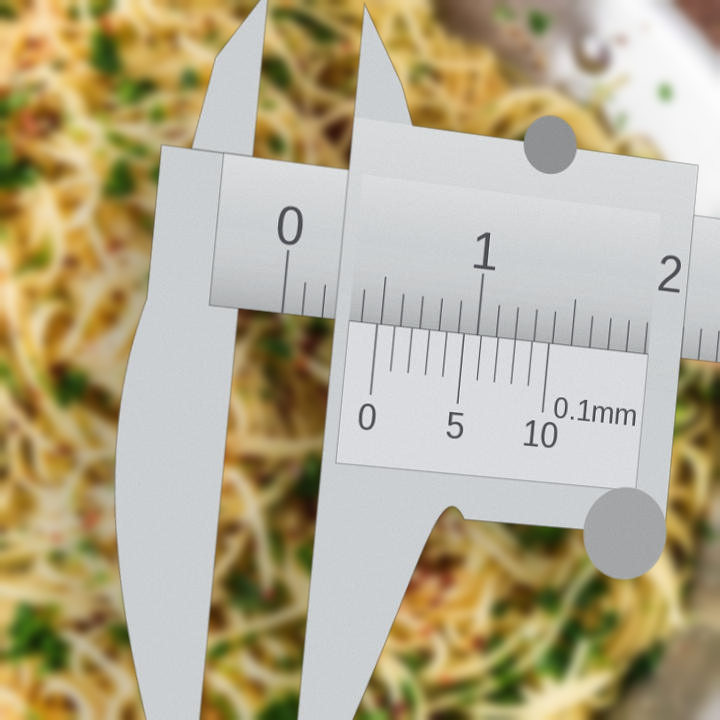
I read 4.8 mm
